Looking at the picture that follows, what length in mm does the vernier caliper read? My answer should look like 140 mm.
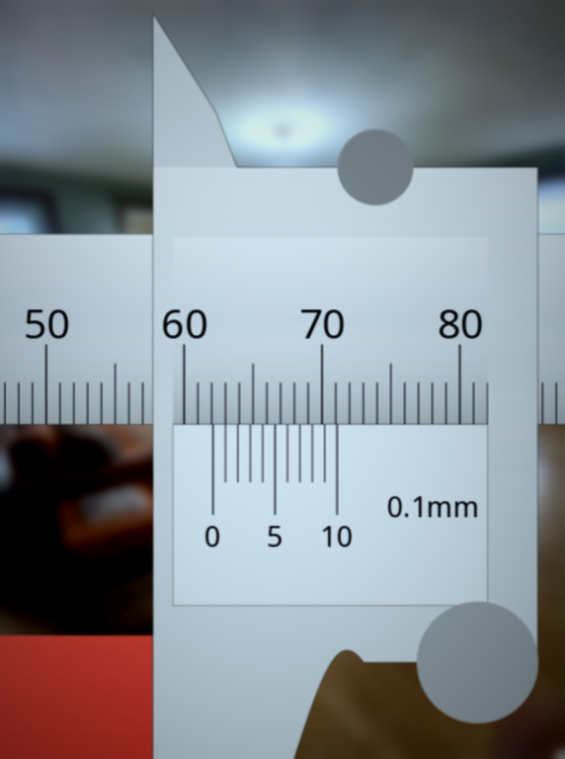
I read 62.1 mm
